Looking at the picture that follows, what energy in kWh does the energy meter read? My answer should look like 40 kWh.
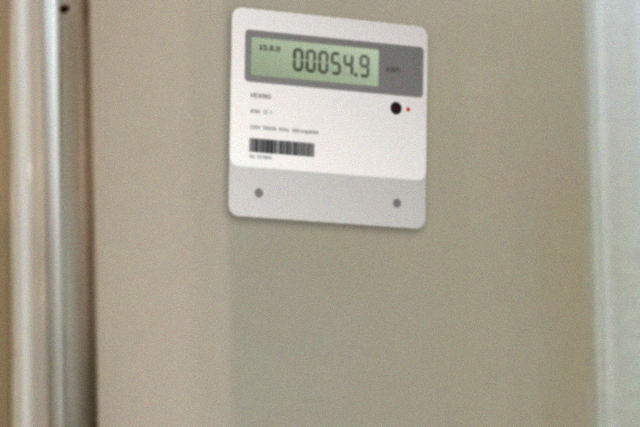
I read 54.9 kWh
